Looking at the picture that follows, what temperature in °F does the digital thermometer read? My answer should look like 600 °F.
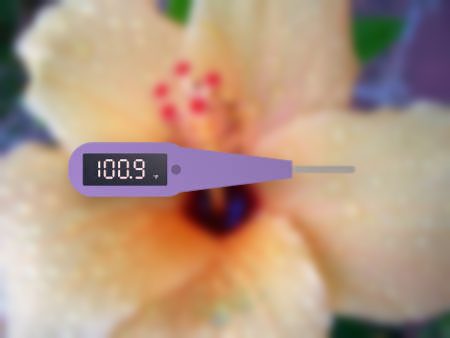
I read 100.9 °F
